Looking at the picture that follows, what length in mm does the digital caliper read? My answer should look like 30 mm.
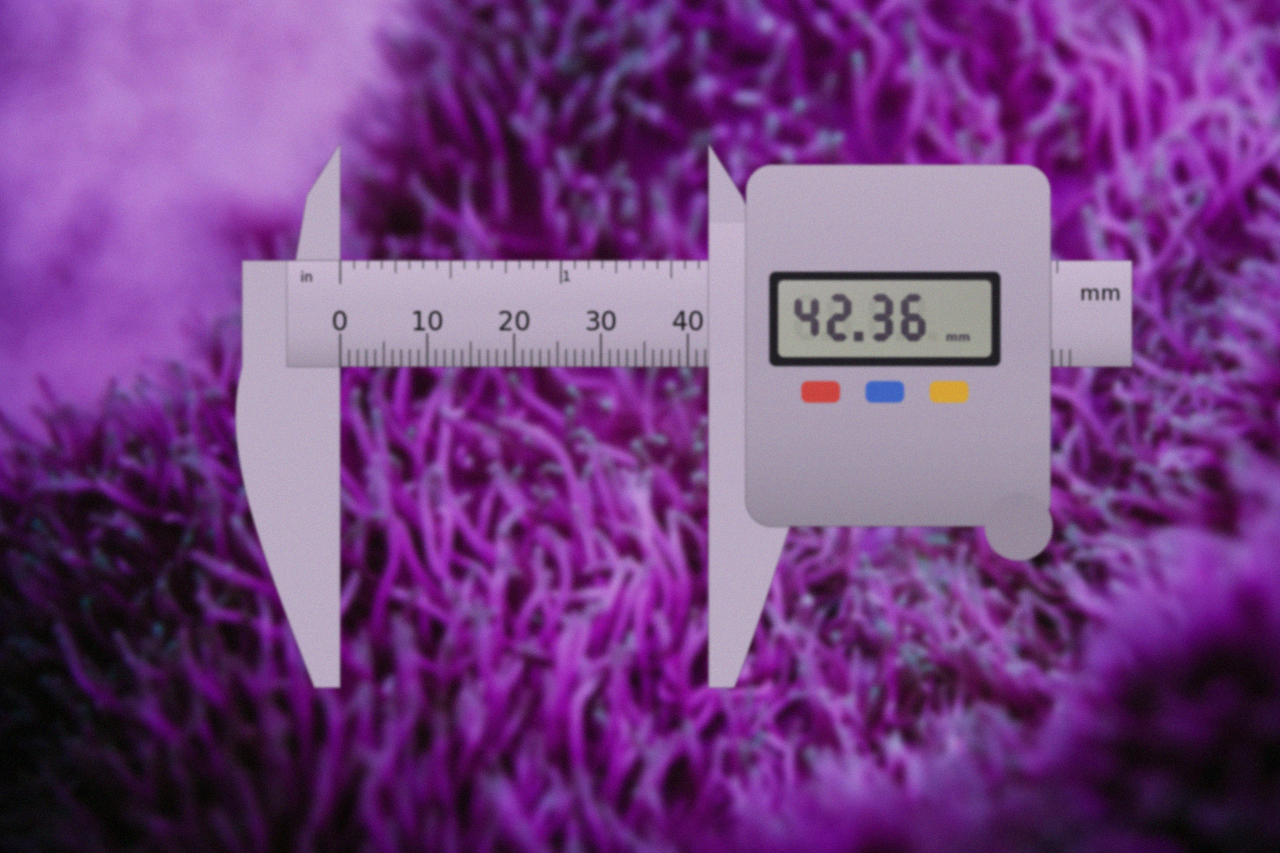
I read 42.36 mm
